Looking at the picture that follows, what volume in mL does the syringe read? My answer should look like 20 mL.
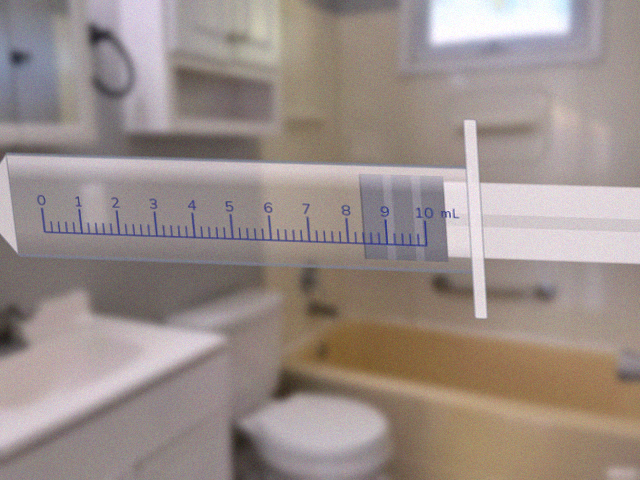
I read 8.4 mL
